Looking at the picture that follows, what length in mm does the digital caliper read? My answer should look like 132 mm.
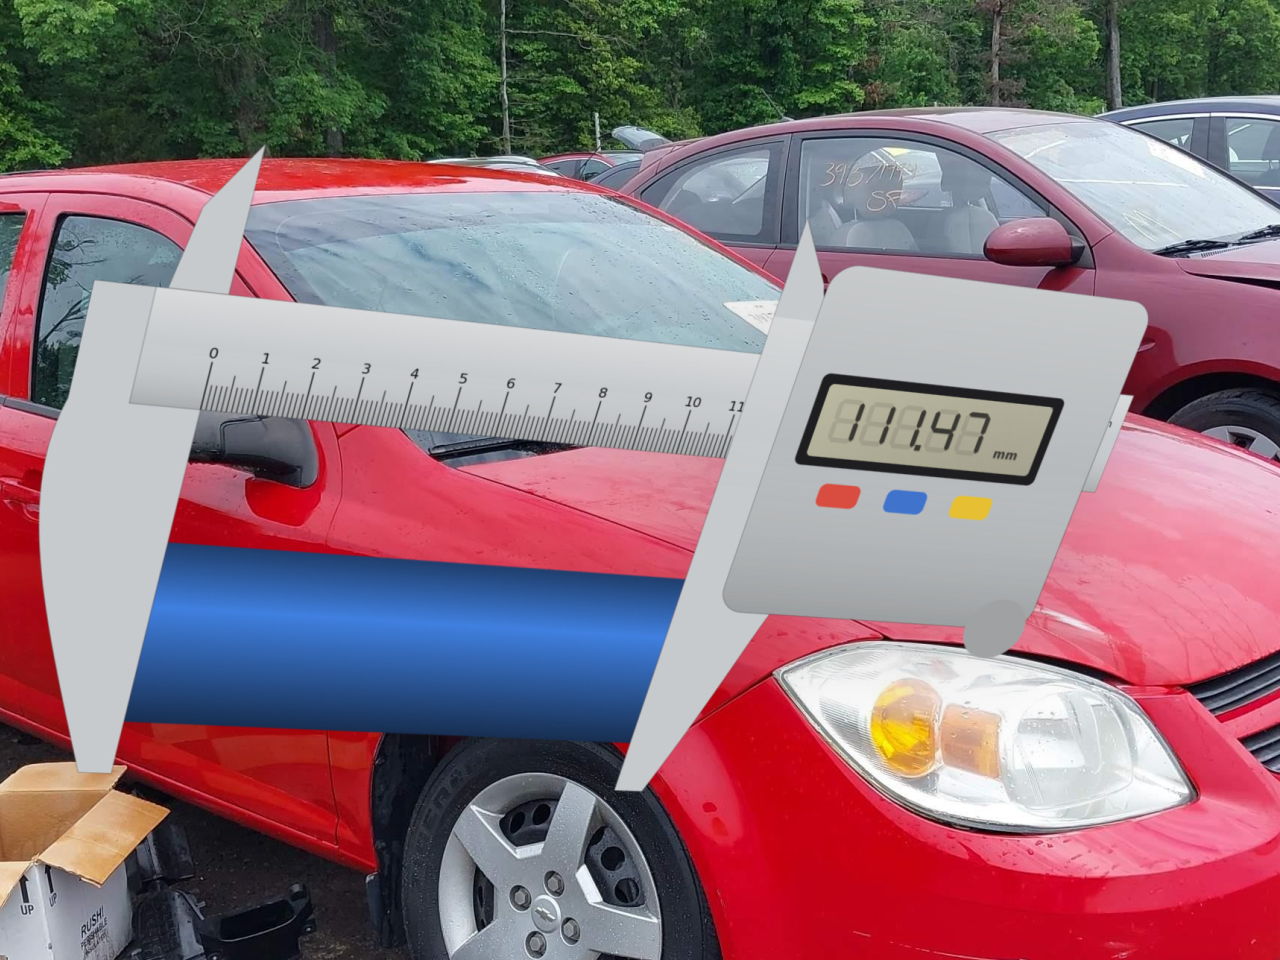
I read 111.47 mm
